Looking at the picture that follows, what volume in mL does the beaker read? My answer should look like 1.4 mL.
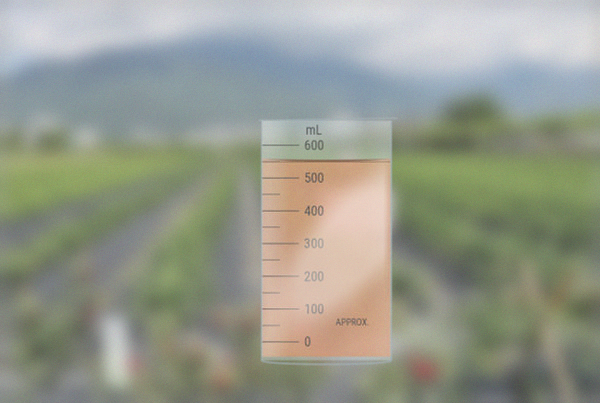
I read 550 mL
